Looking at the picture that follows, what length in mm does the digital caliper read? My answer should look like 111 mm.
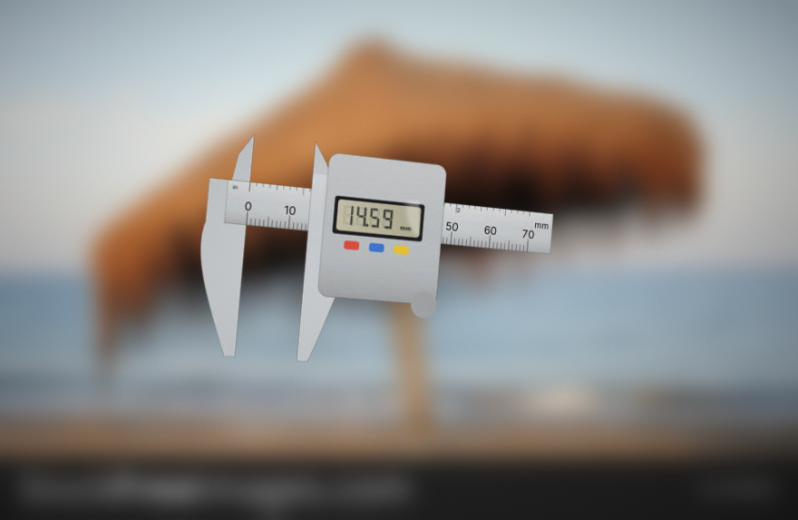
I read 14.59 mm
